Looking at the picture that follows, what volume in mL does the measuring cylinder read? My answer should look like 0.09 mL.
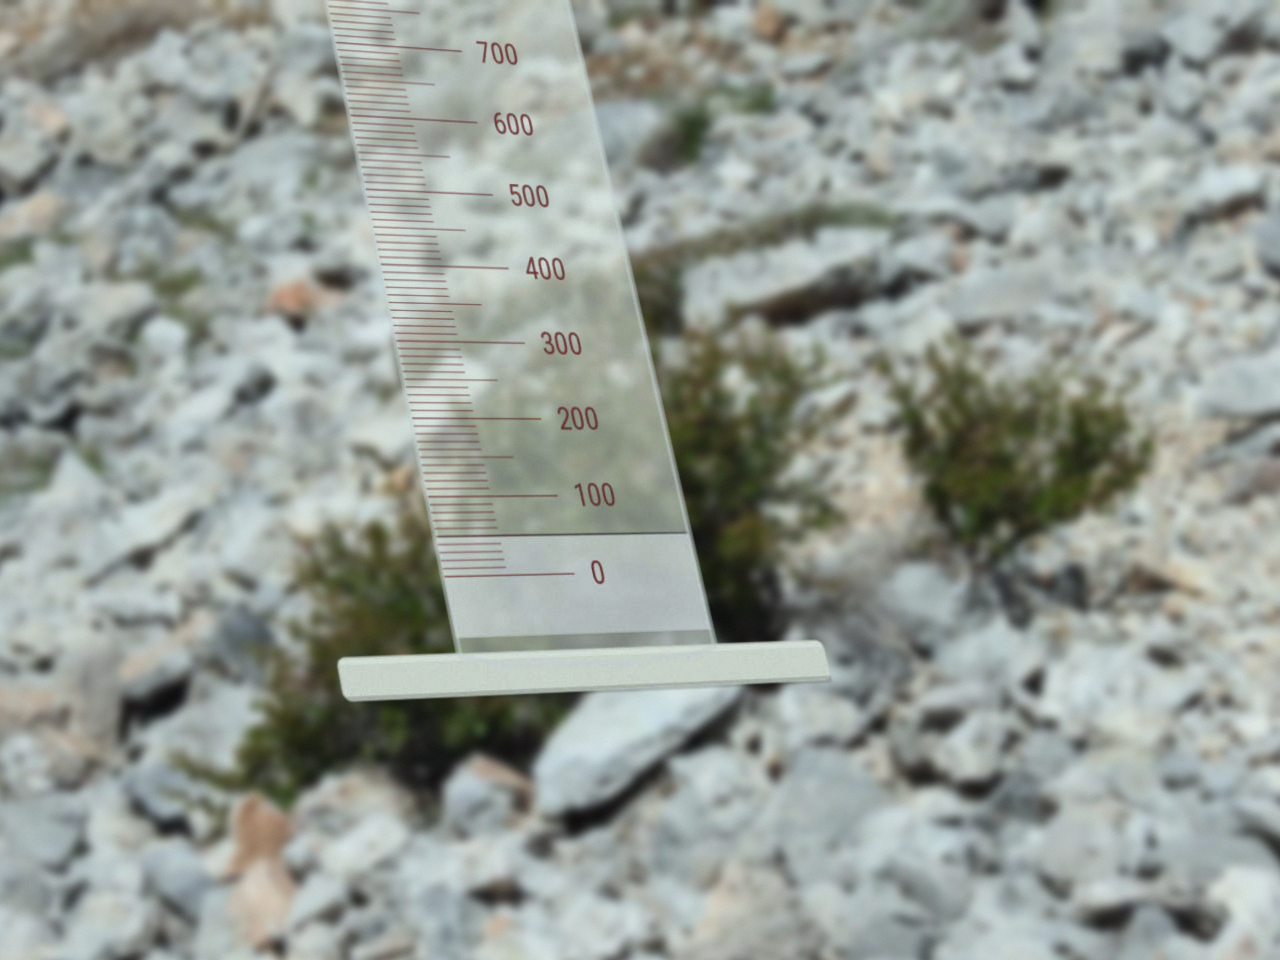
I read 50 mL
